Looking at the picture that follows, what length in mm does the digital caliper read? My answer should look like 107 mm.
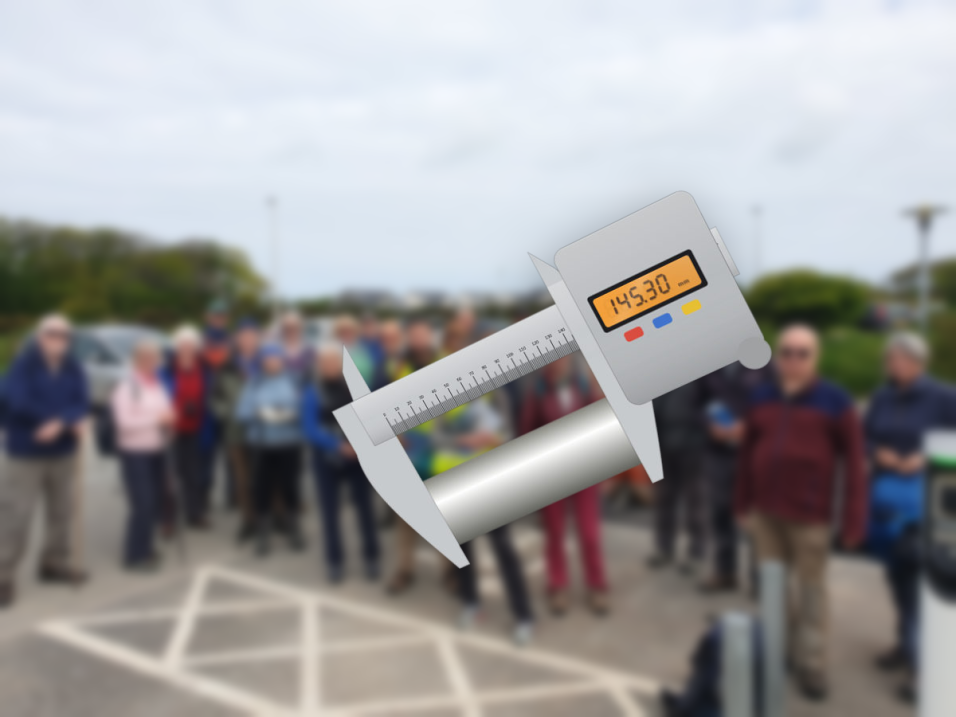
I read 145.30 mm
